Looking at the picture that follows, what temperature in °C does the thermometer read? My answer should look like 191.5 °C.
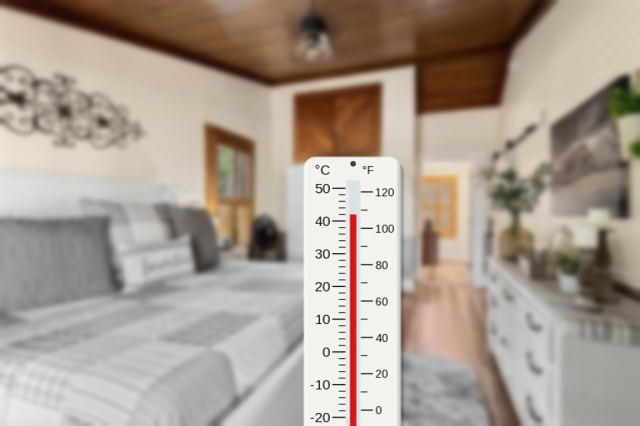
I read 42 °C
